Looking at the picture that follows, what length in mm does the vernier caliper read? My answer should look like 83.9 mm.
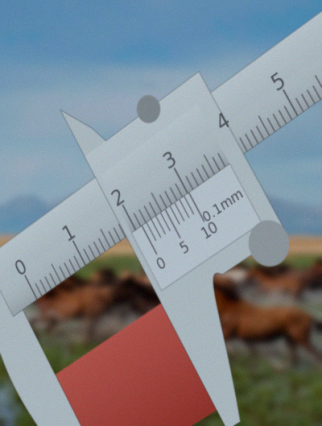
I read 21.2 mm
